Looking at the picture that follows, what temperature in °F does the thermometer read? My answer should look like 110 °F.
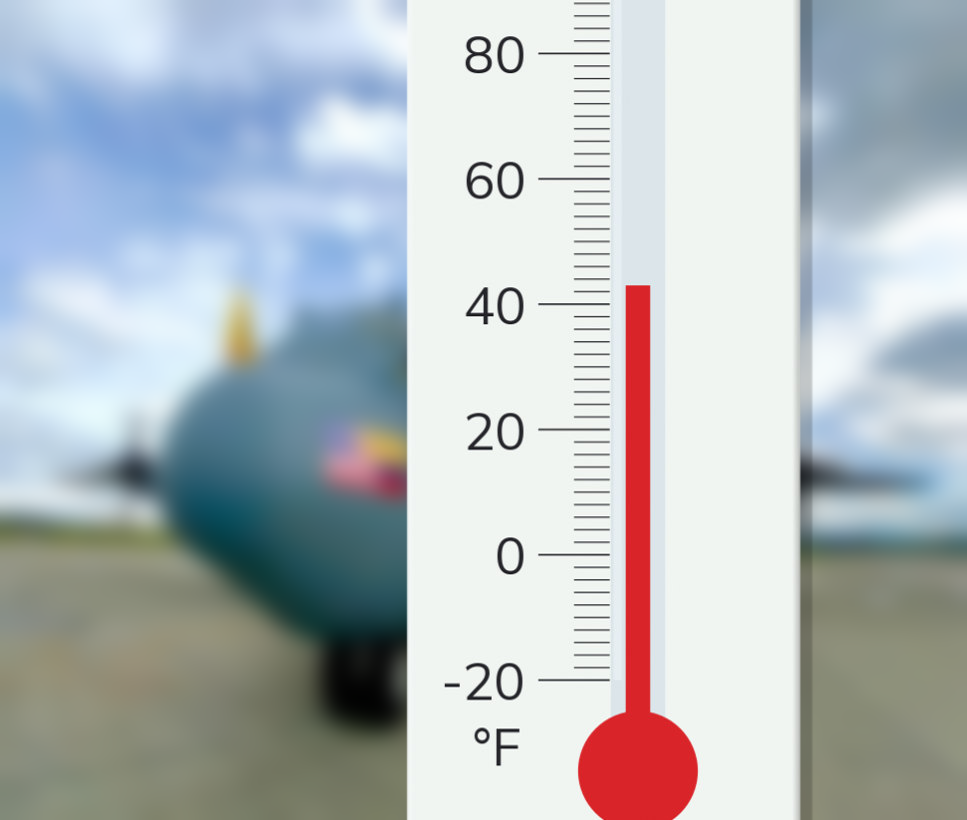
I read 43 °F
